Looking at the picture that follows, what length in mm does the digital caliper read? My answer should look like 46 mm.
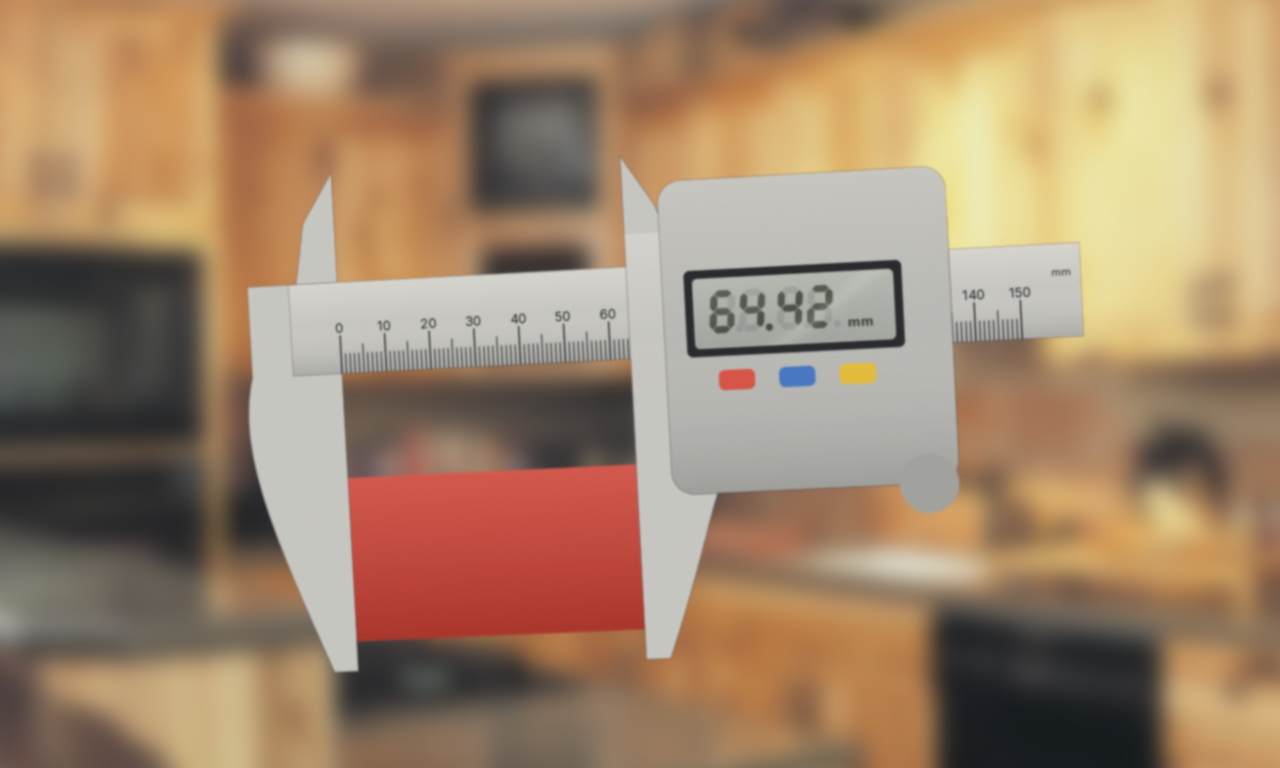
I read 64.42 mm
